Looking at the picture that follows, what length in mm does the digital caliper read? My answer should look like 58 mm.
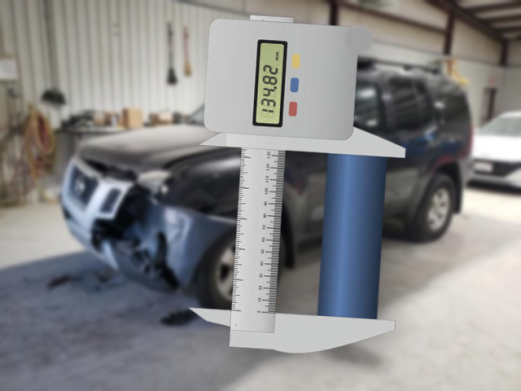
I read 134.82 mm
